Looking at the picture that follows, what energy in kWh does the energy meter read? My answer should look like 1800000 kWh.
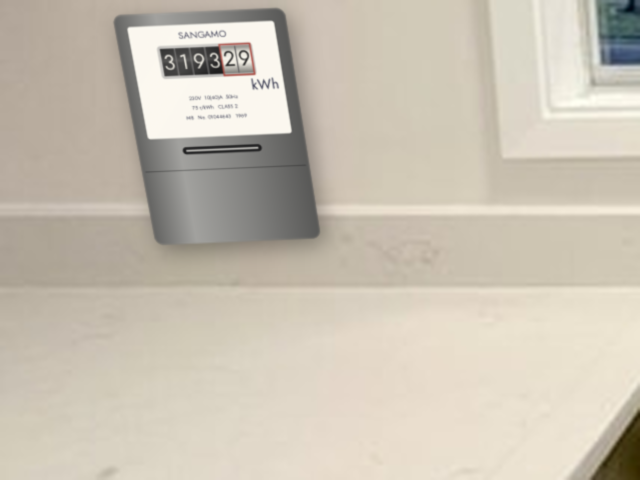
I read 3193.29 kWh
